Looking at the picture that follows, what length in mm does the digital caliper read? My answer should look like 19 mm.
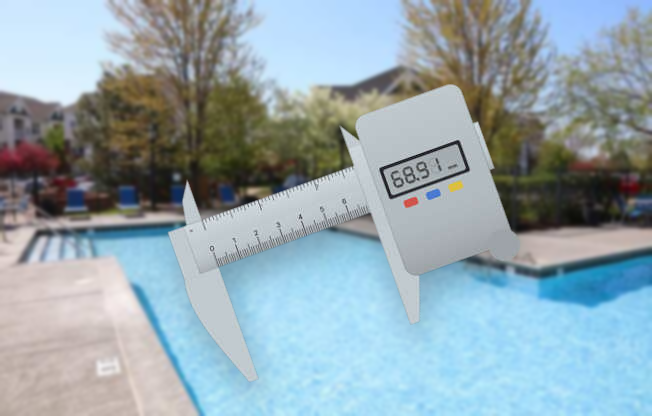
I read 68.91 mm
